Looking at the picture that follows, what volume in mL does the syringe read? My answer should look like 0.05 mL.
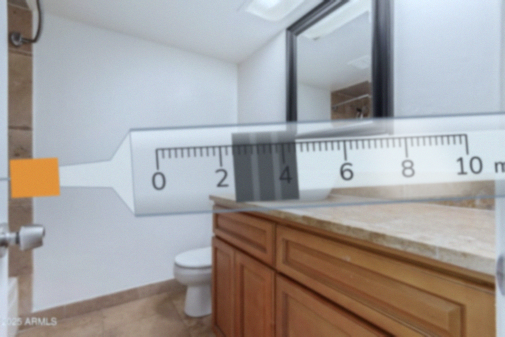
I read 2.4 mL
